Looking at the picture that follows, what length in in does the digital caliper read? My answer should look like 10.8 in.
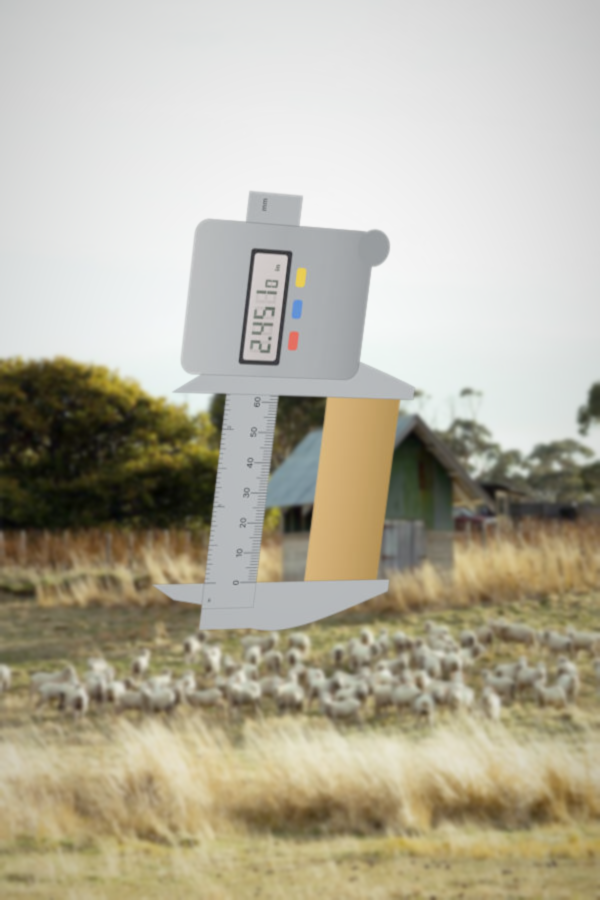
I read 2.4510 in
